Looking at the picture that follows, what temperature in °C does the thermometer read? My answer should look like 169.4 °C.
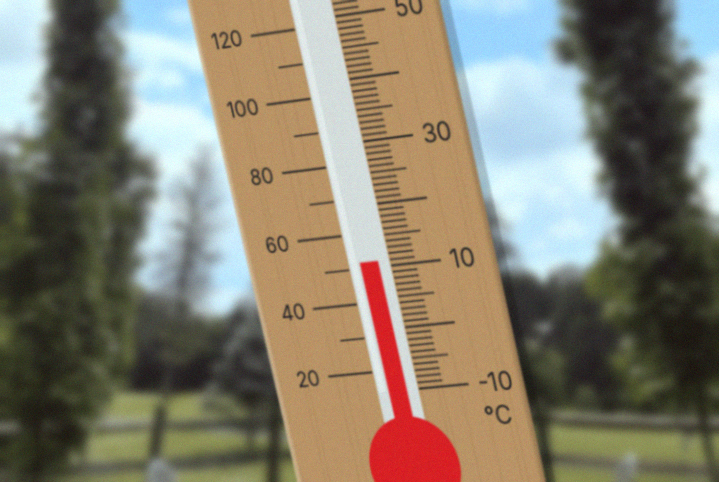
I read 11 °C
